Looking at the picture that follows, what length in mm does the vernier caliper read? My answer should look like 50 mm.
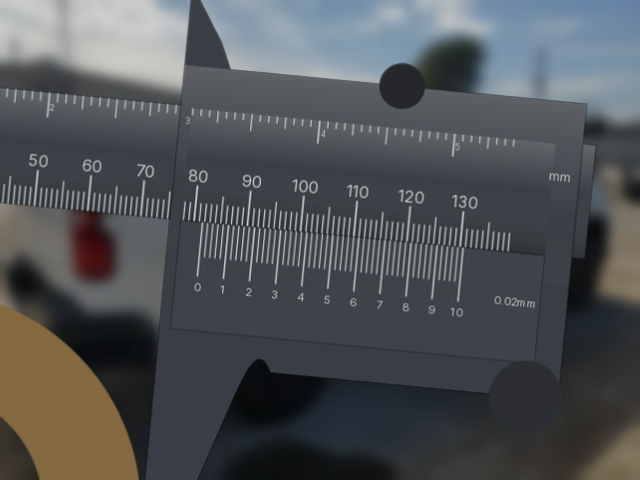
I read 81.6 mm
